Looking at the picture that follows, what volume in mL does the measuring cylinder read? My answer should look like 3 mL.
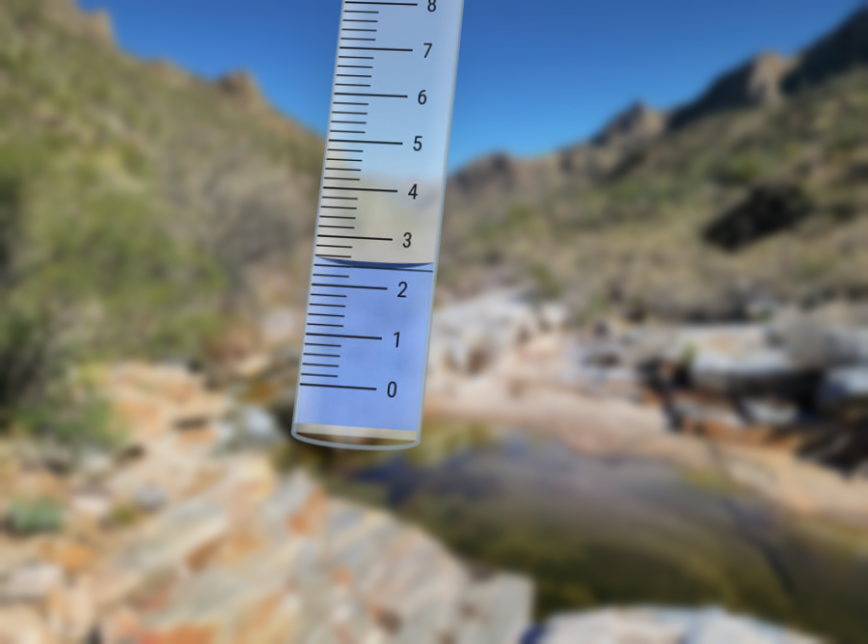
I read 2.4 mL
